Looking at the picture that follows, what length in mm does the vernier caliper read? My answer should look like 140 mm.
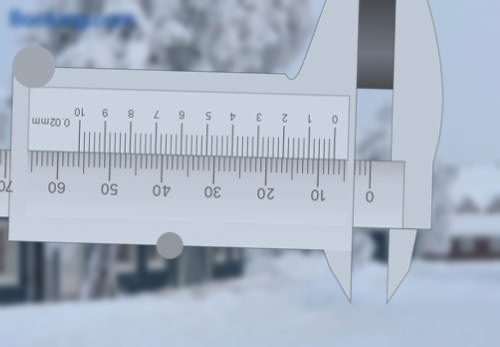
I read 7.0 mm
